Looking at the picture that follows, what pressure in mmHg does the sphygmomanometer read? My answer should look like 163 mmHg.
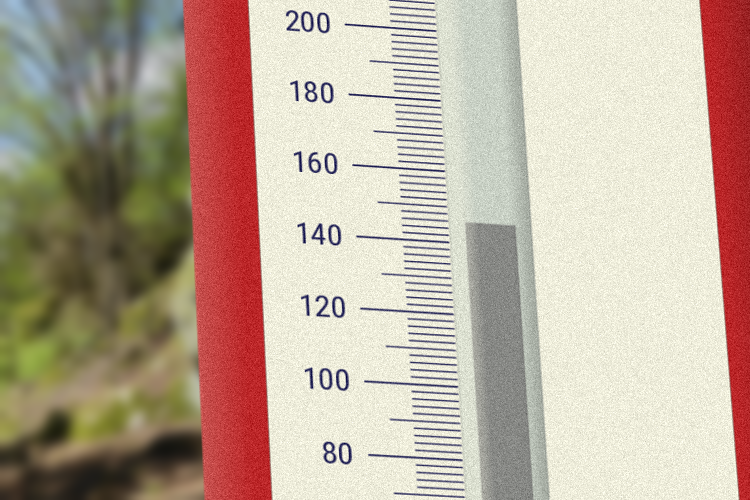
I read 146 mmHg
